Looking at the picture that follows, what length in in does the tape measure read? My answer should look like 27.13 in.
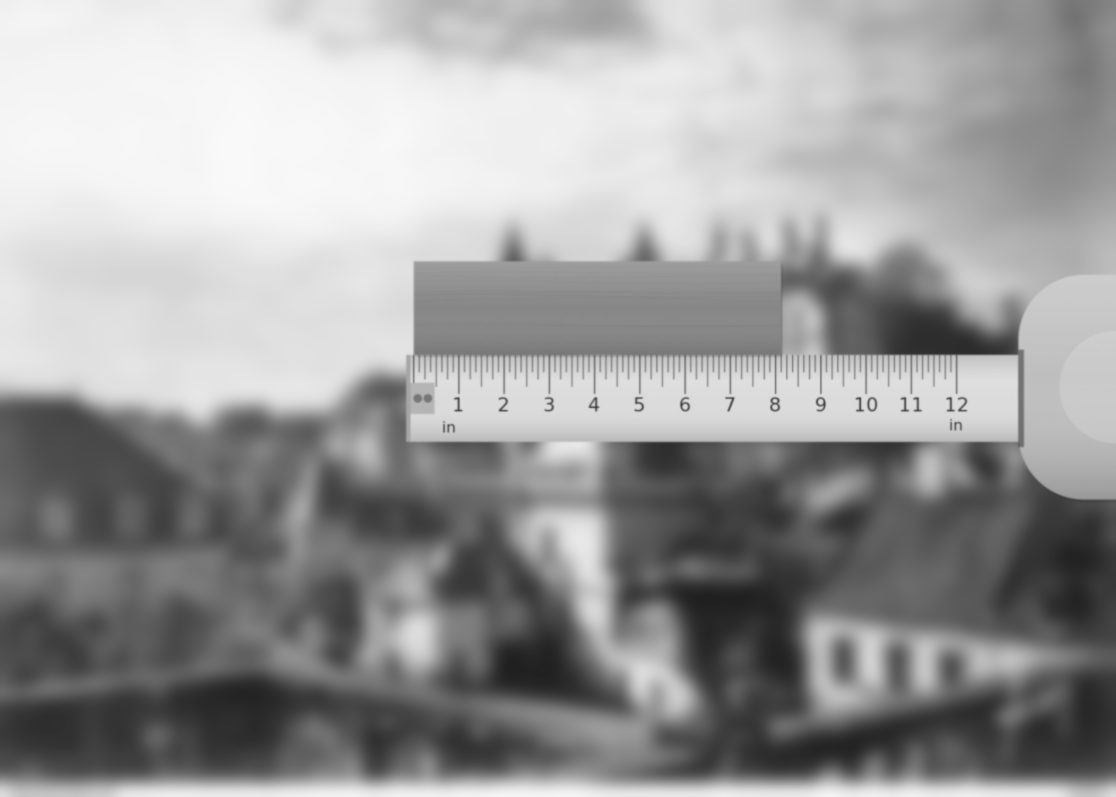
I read 8.125 in
